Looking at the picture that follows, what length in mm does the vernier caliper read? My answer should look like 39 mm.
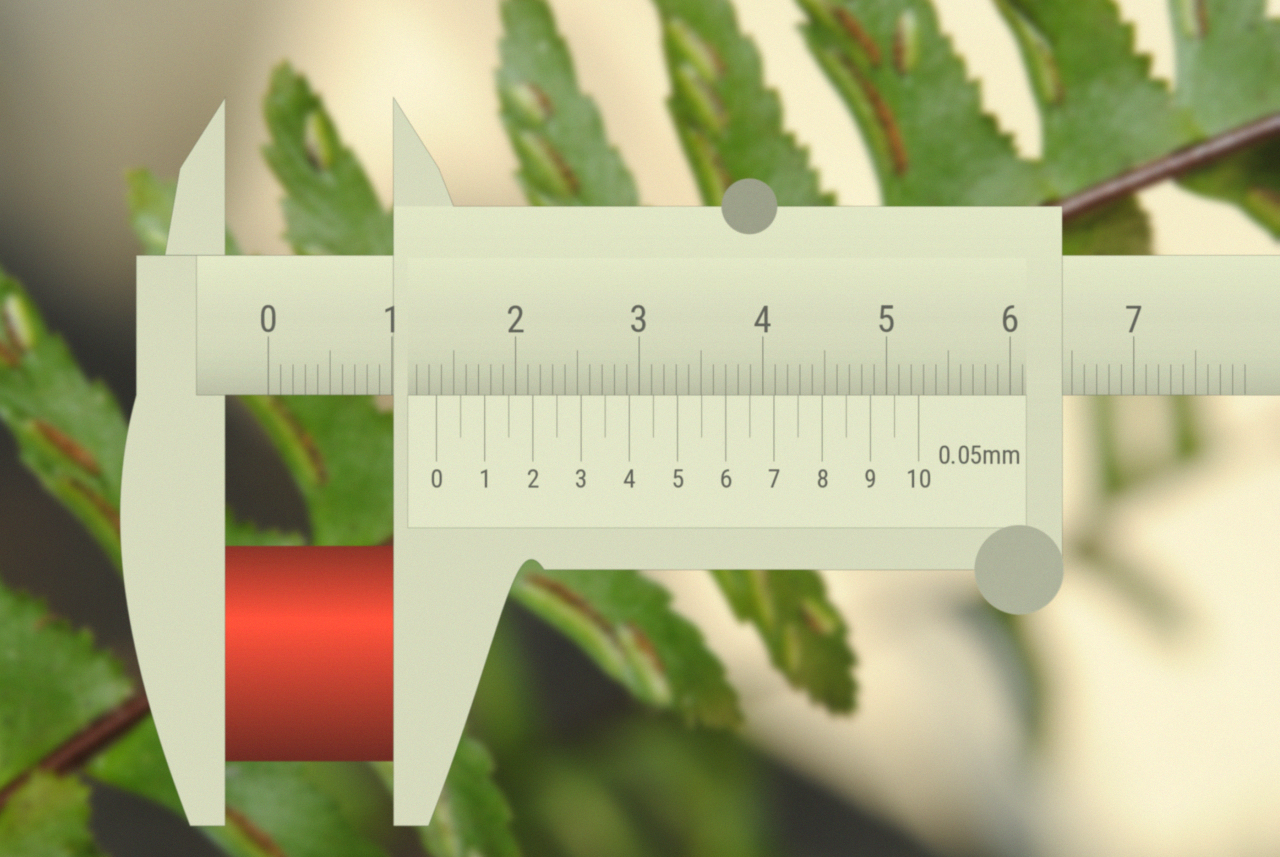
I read 13.6 mm
